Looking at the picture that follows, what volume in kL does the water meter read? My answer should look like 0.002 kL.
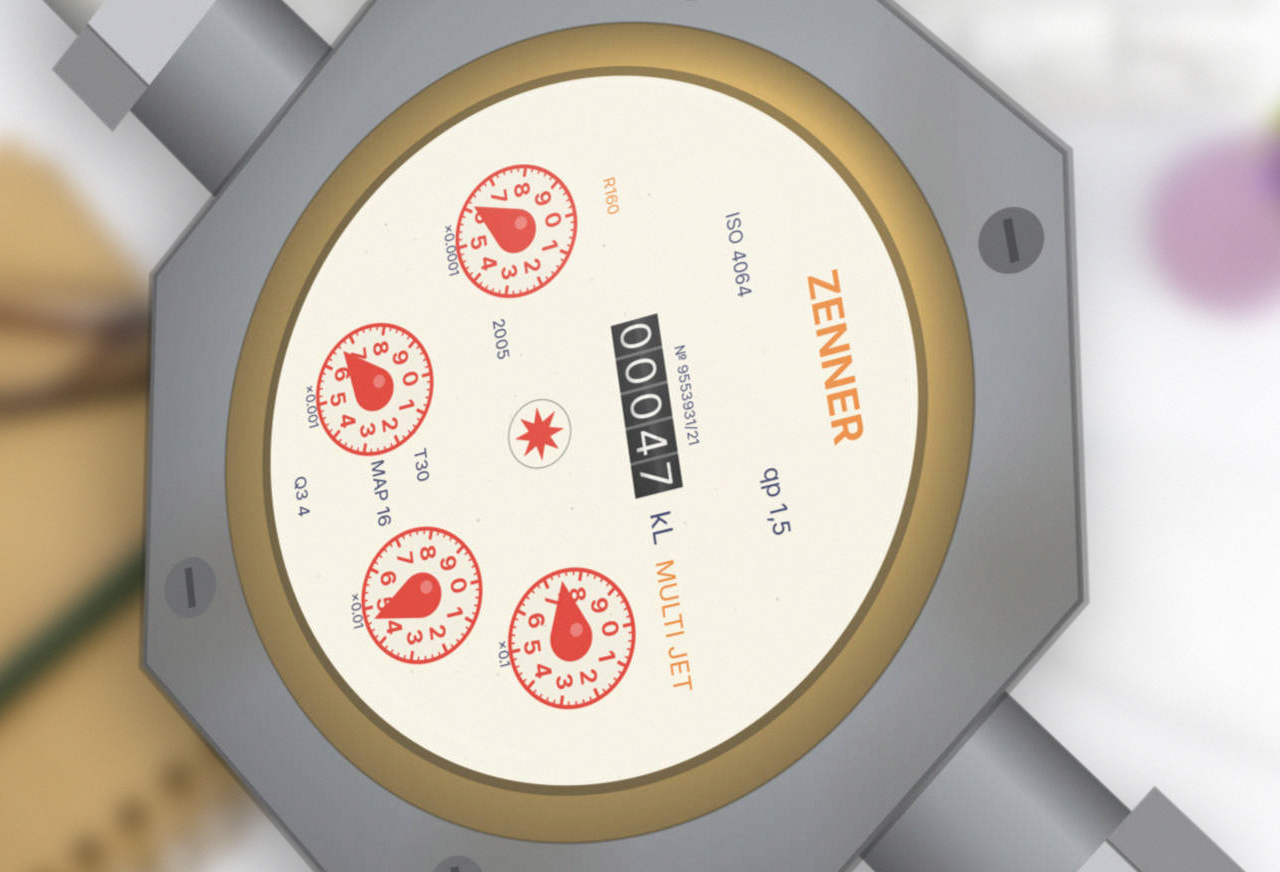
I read 47.7466 kL
